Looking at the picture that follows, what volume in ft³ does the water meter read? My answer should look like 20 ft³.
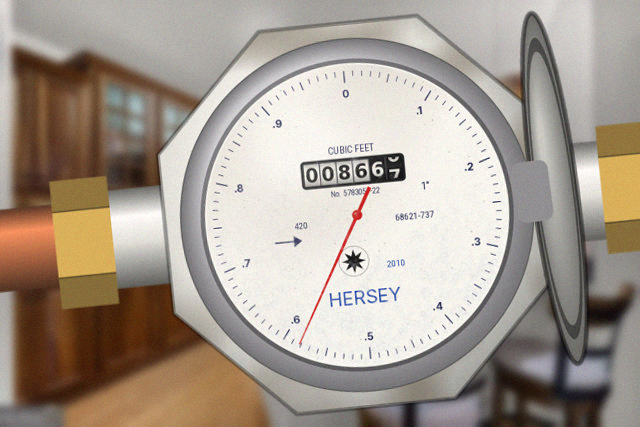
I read 8666.58 ft³
